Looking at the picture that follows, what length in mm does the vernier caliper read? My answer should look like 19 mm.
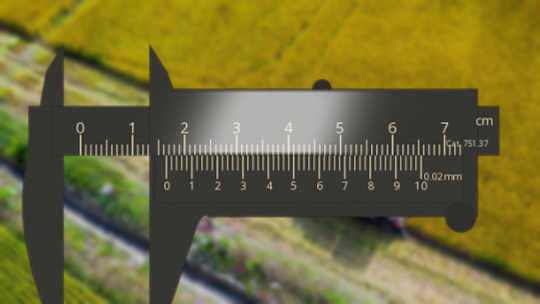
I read 16.5 mm
